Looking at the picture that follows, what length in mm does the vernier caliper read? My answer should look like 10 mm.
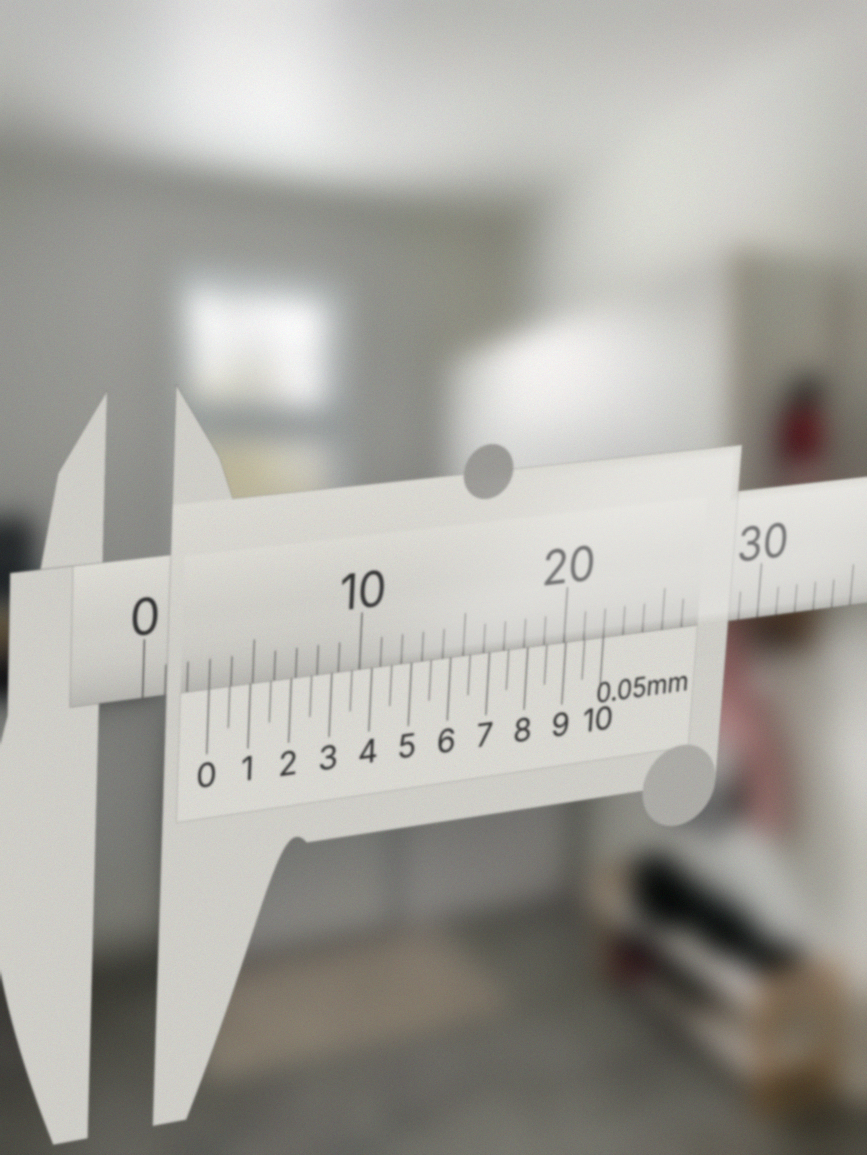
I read 3.0 mm
